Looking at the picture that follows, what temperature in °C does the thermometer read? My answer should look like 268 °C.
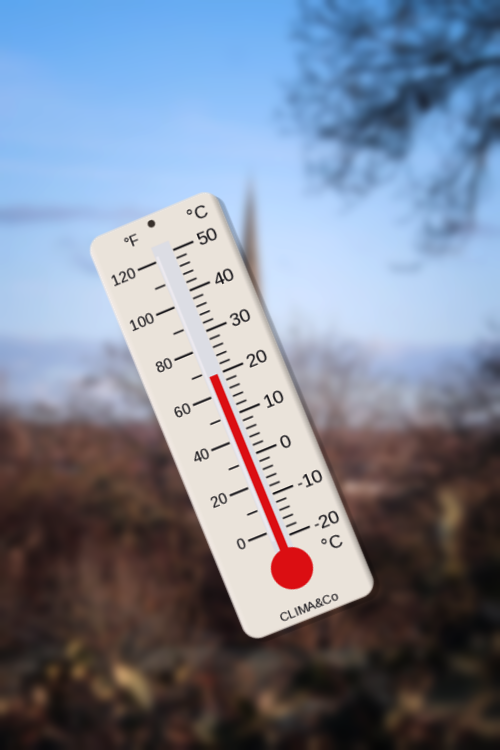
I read 20 °C
